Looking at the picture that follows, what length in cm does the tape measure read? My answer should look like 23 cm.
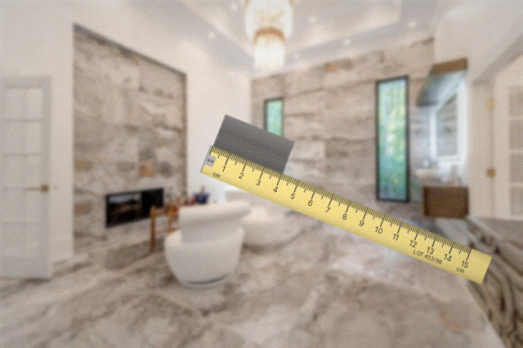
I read 4 cm
